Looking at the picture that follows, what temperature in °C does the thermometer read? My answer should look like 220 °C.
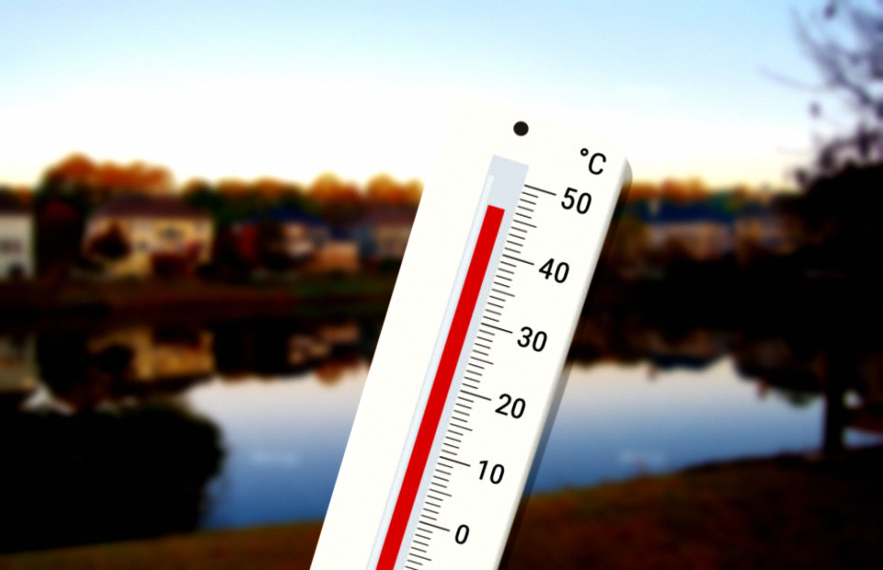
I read 46 °C
